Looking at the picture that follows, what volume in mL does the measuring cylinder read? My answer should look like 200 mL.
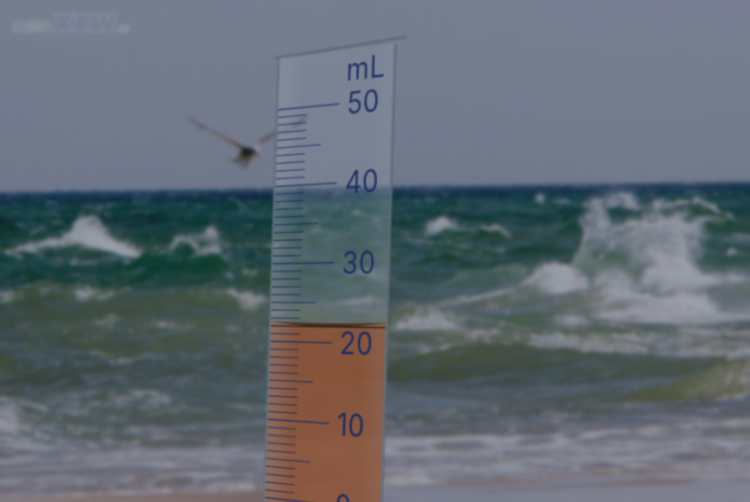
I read 22 mL
